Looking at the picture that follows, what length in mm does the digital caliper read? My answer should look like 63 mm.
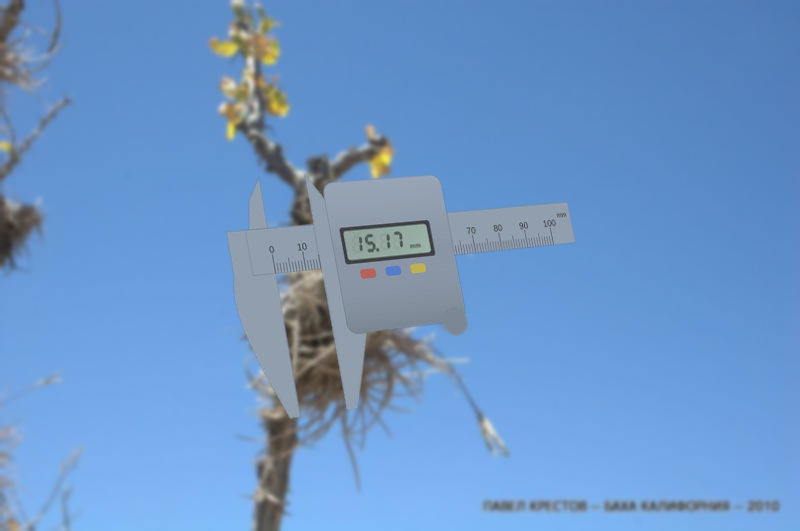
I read 15.17 mm
